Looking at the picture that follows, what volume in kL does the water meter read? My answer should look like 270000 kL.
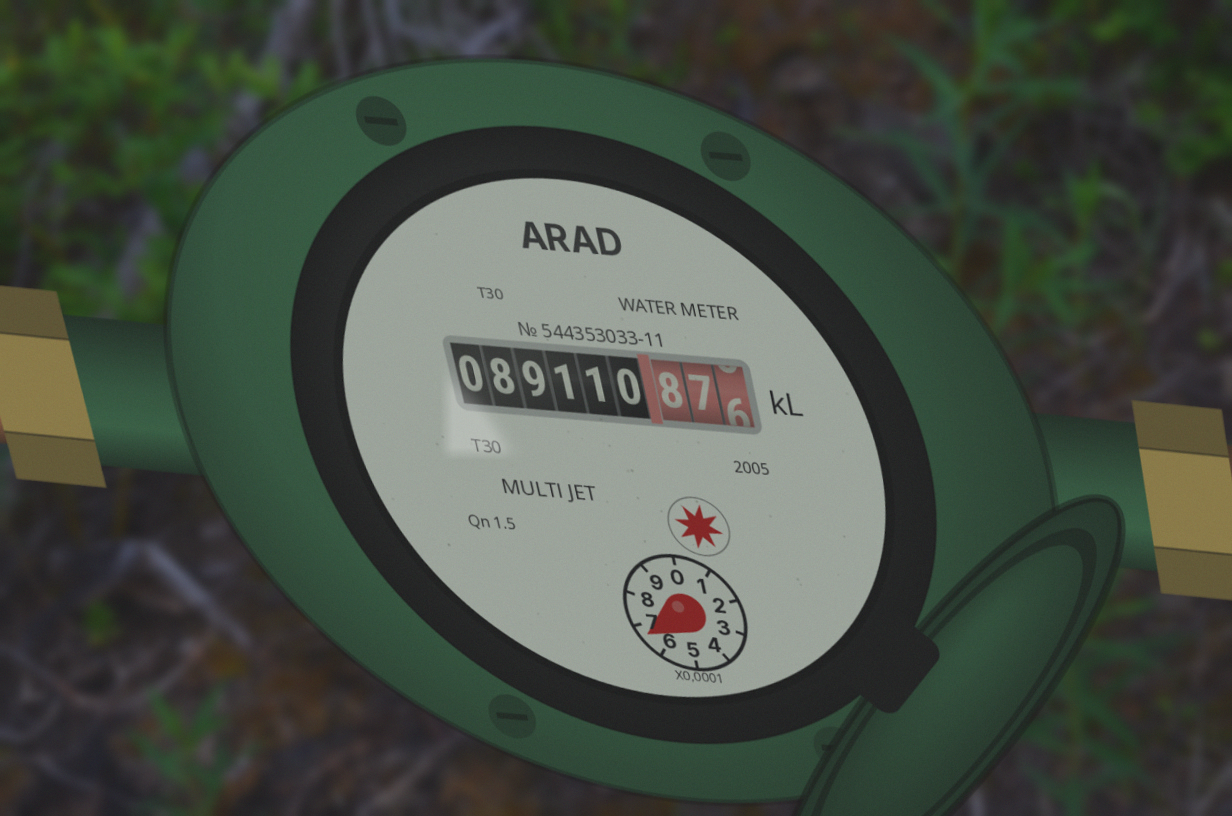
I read 89110.8756 kL
